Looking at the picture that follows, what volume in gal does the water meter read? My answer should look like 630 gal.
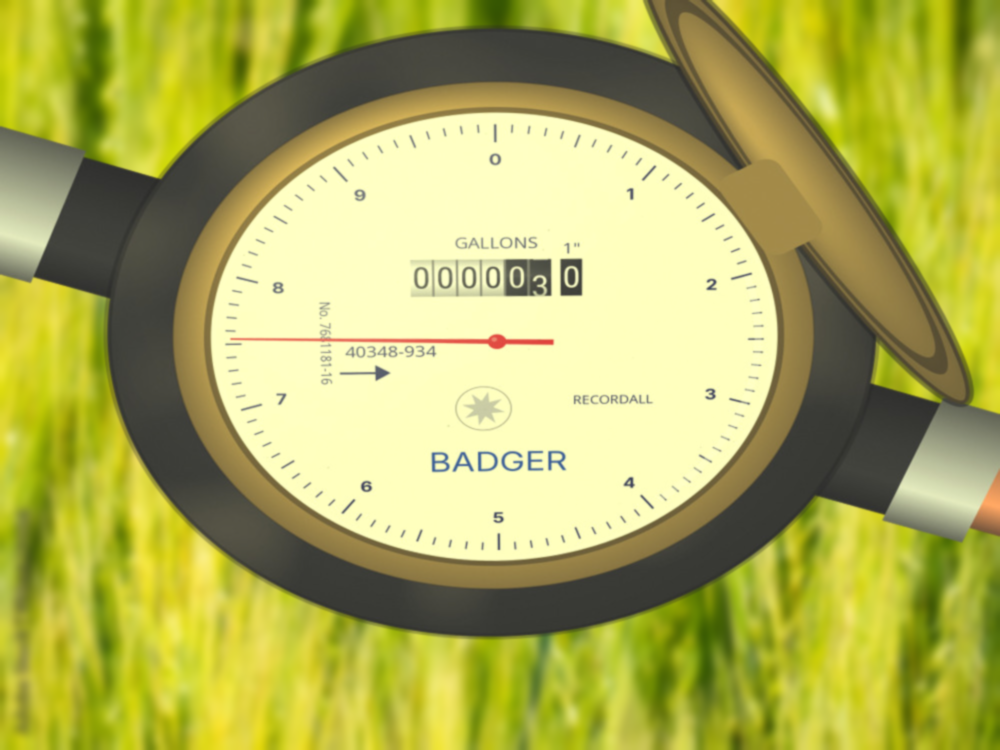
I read 27.5 gal
